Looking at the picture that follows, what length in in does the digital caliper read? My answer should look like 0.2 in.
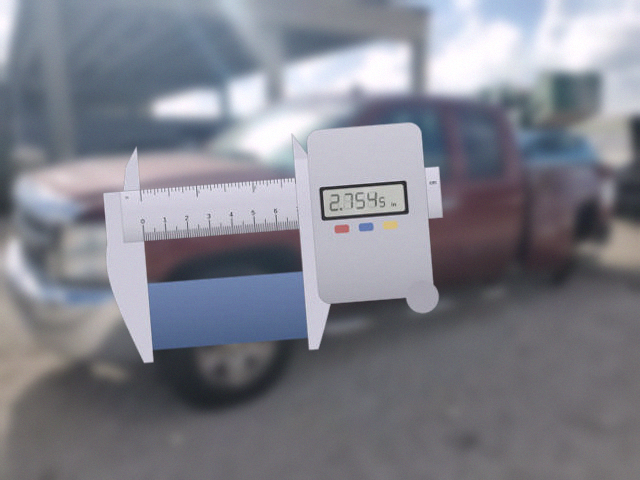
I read 2.7545 in
